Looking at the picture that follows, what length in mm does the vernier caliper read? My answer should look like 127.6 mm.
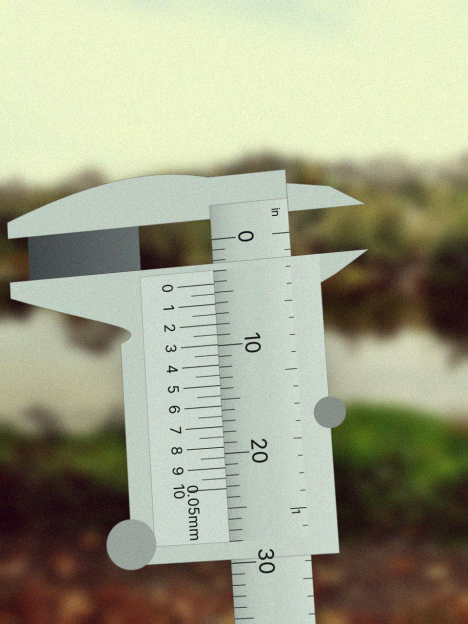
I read 4.2 mm
